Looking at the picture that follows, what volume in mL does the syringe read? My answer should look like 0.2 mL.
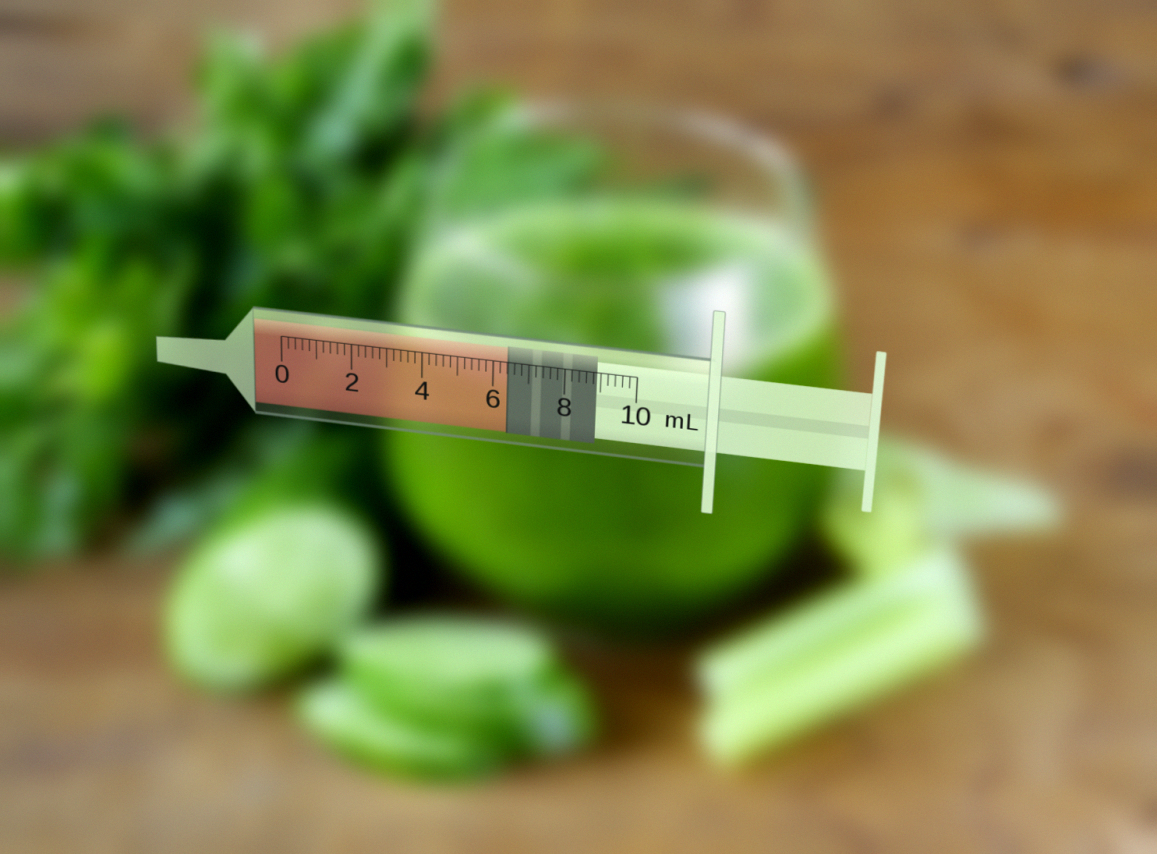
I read 6.4 mL
